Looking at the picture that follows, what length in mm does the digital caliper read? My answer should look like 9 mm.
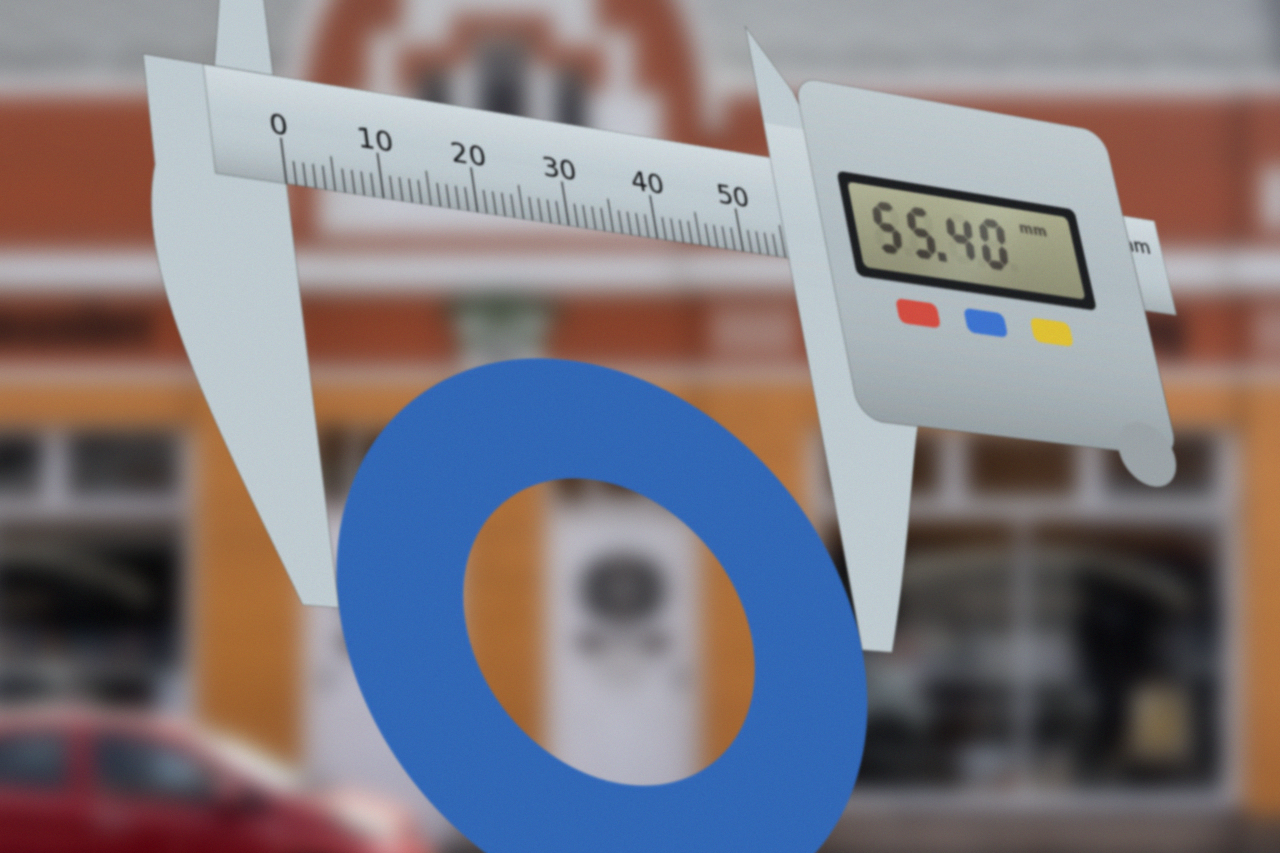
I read 55.40 mm
